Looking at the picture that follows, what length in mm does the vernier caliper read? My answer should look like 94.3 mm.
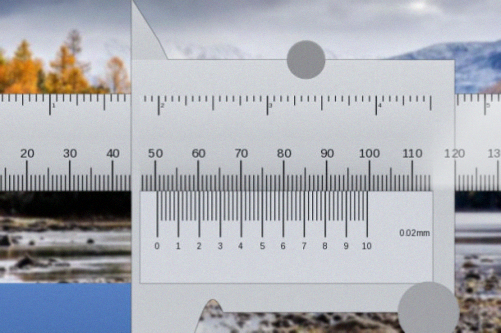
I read 50.5 mm
